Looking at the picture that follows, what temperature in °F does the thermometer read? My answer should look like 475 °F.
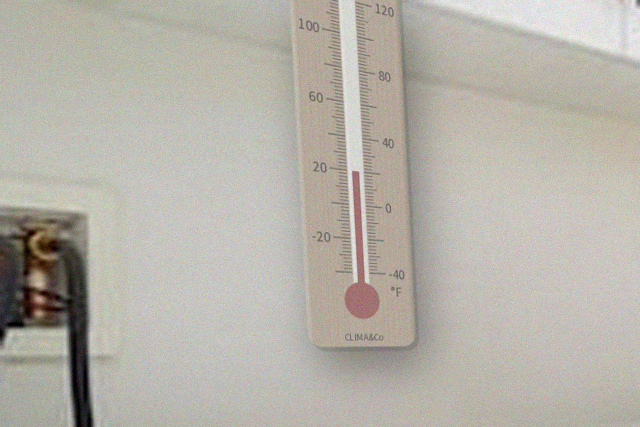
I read 20 °F
